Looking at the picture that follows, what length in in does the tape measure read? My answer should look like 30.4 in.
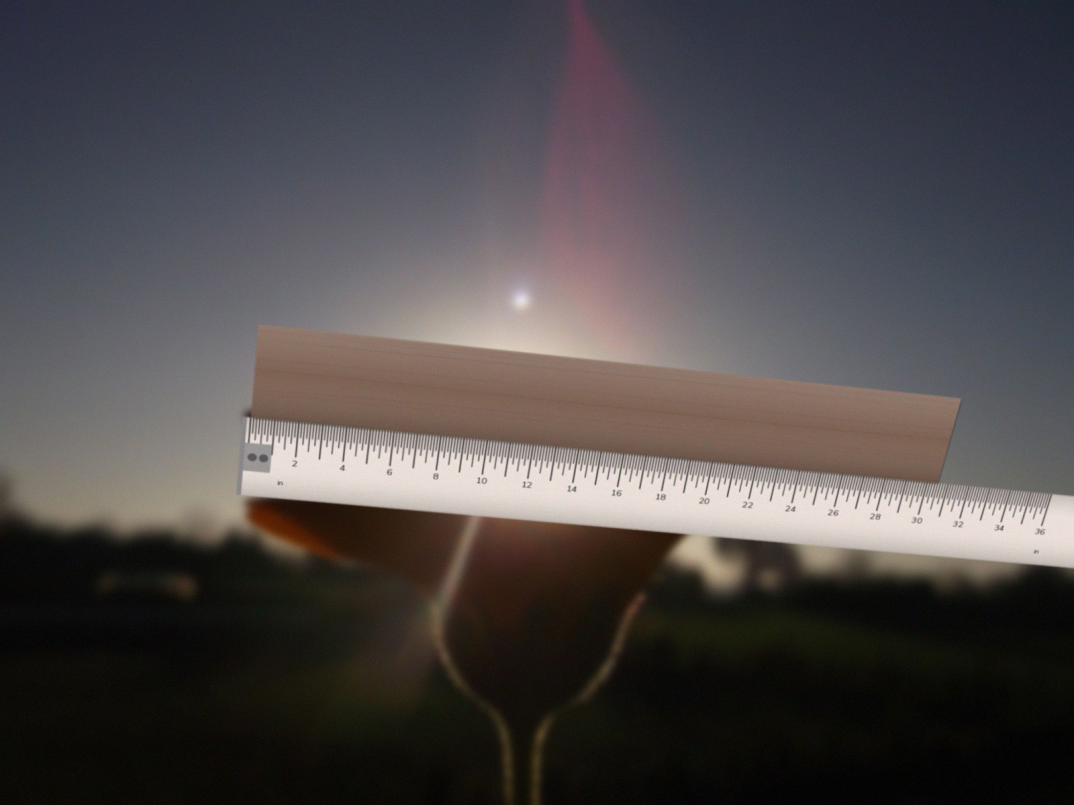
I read 30.5 in
